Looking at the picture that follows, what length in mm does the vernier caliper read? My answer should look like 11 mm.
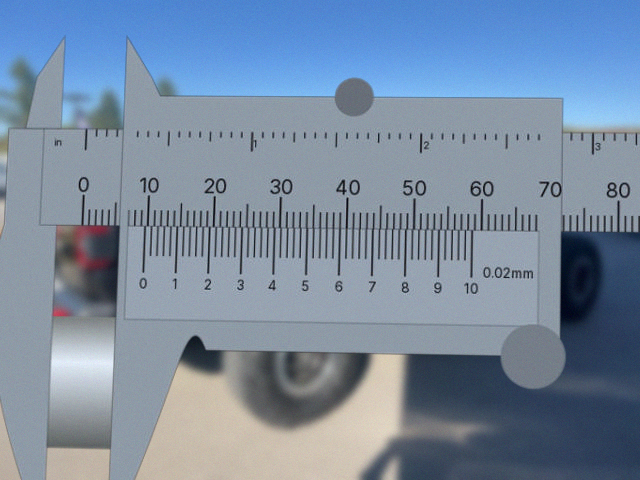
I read 9.6 mm
